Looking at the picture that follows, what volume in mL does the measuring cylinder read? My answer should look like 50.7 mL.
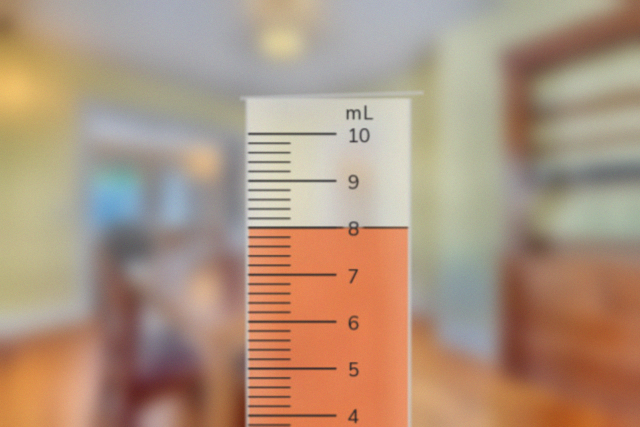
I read 8 mL
